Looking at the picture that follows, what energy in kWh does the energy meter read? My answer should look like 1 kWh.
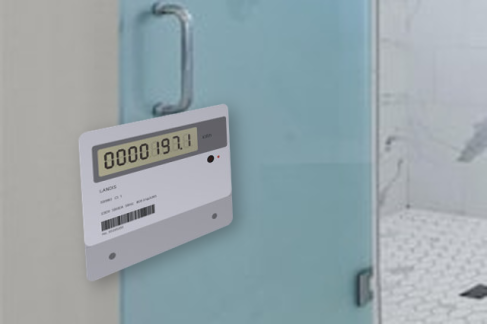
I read 197.1 kWh
